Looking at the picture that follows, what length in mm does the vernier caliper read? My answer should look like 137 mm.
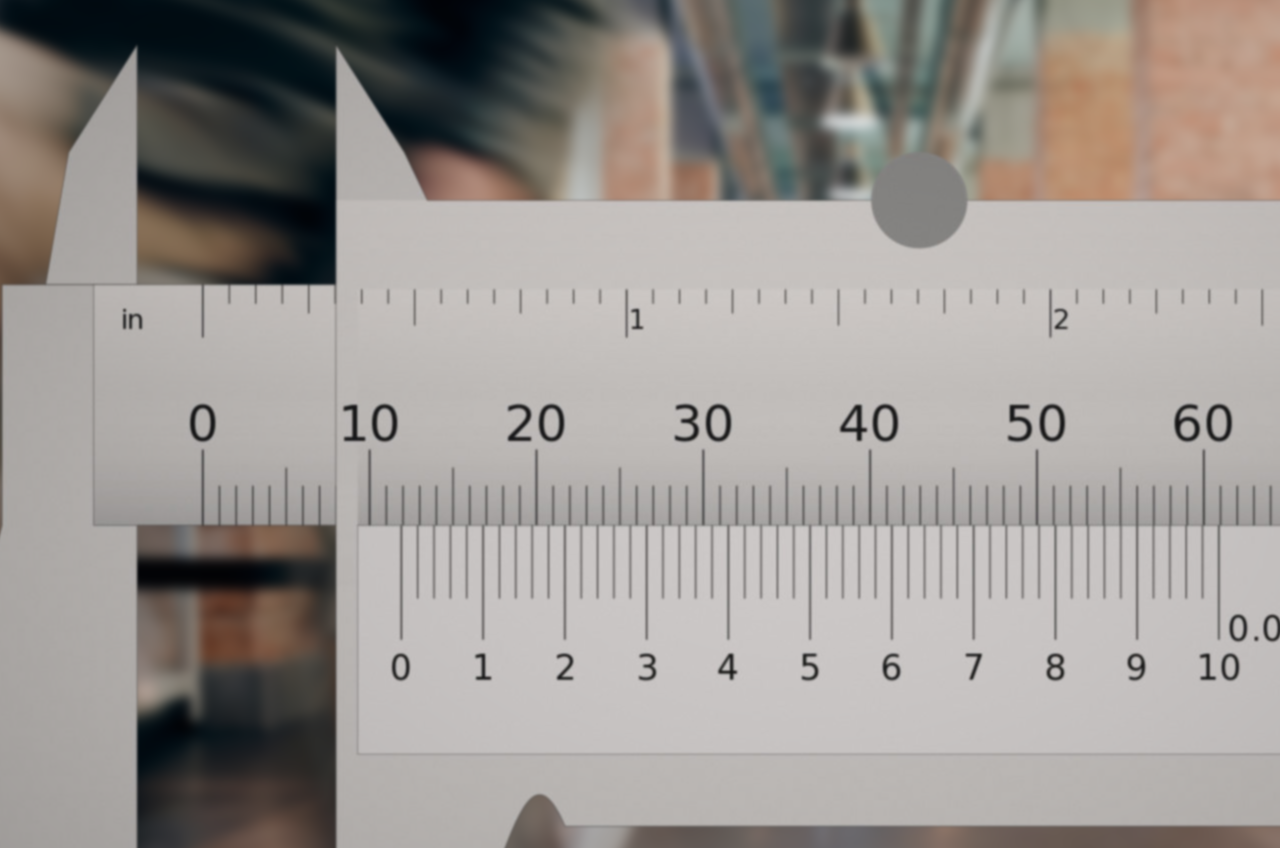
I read 11.9 mm
